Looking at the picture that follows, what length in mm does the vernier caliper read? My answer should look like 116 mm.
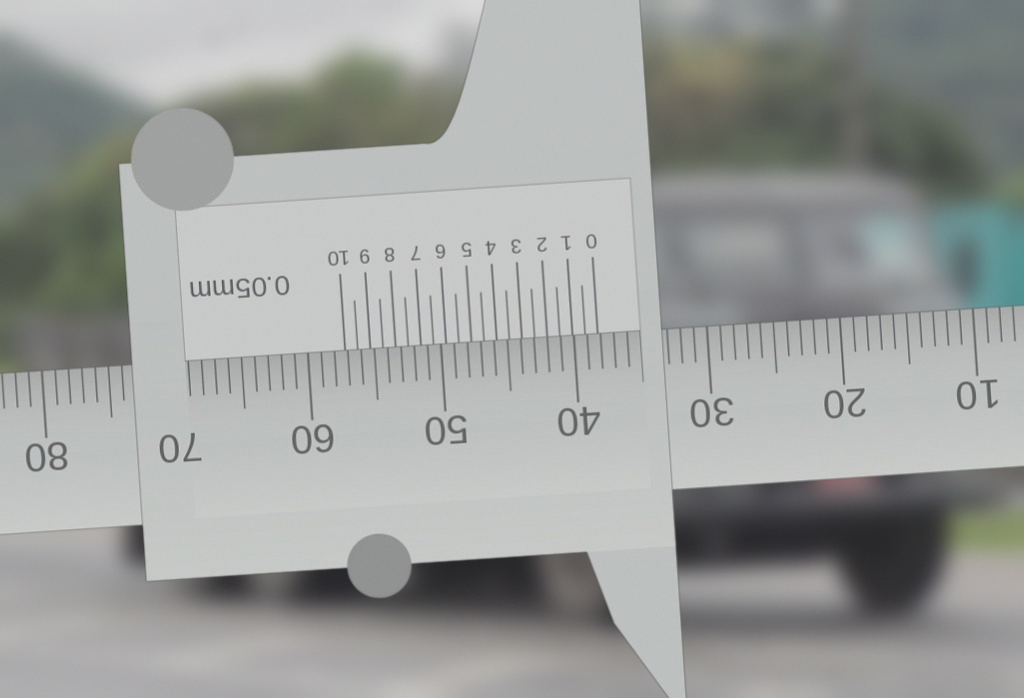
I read 38.2 mm
